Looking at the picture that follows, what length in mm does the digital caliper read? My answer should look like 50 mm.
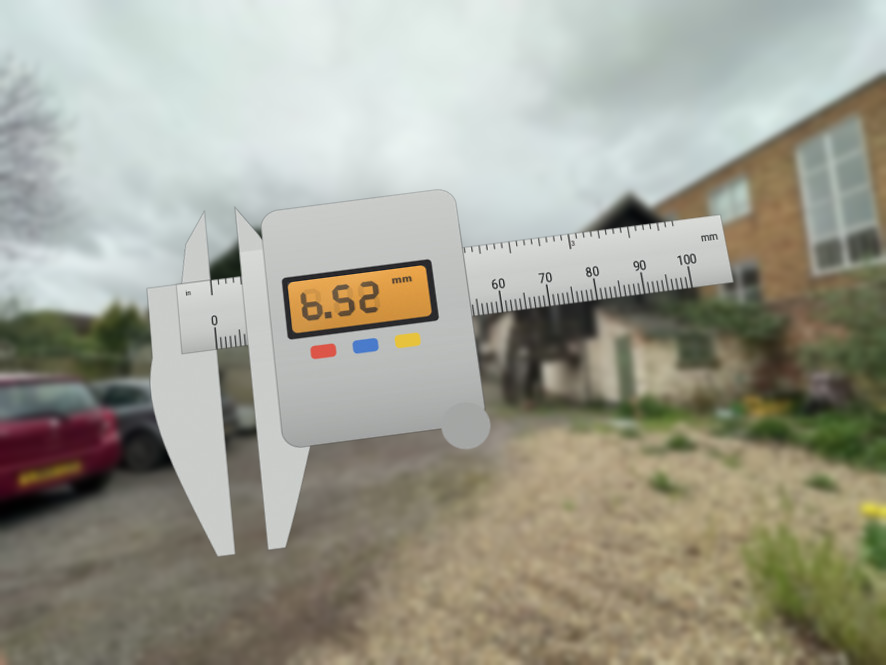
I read 6.52 mm
